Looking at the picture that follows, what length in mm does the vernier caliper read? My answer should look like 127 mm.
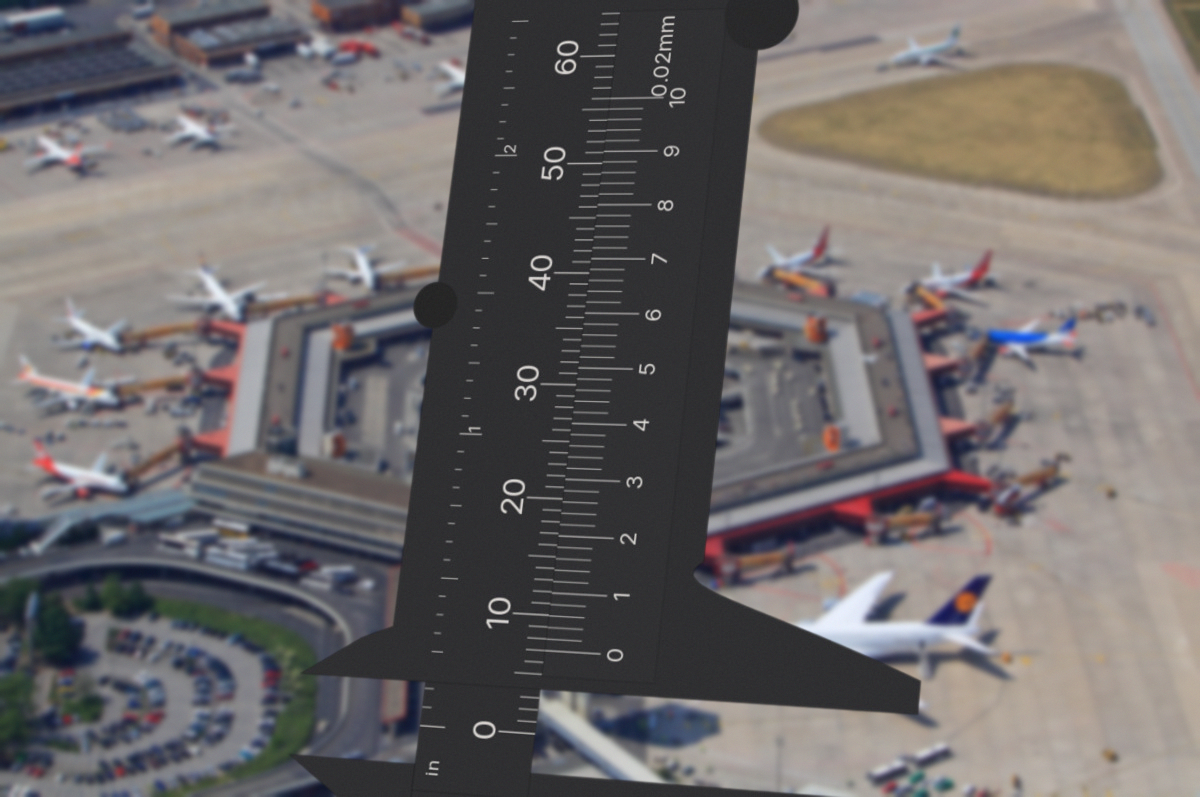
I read 7.0 mm
